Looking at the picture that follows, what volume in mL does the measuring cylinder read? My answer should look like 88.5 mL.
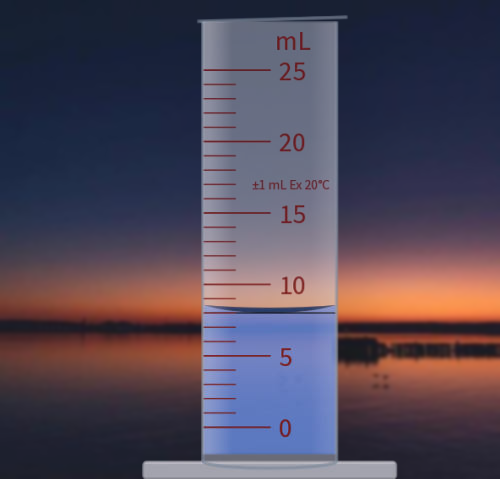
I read 8 mL
